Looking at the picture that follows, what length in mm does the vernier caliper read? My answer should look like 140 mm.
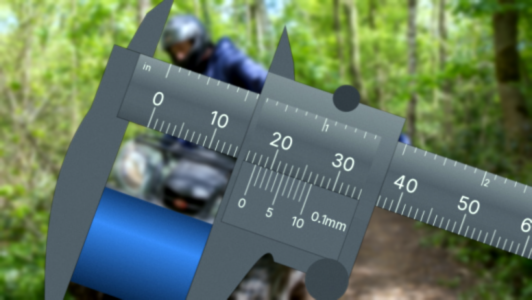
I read 17.6 mm
